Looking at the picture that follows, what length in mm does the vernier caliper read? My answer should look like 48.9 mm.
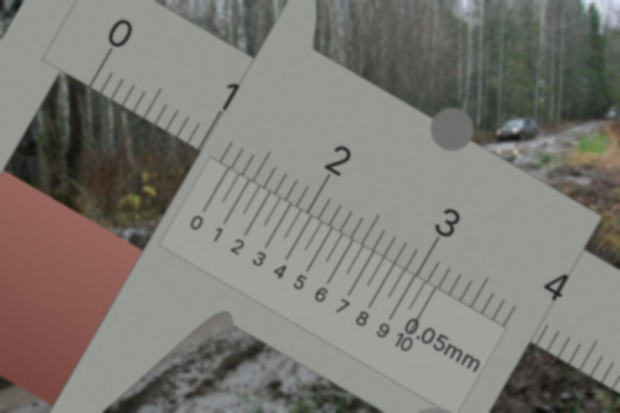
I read 12.8 mm
